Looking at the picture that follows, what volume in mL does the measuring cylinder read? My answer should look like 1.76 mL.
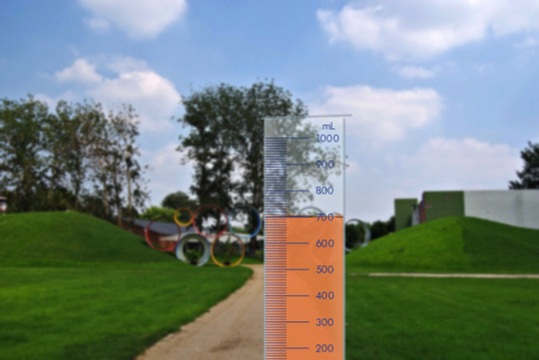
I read 700 mL
